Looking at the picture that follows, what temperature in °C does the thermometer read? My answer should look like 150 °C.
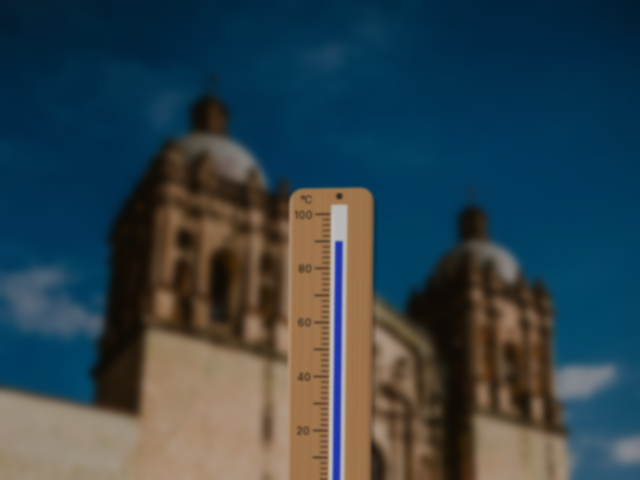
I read 90 °C
